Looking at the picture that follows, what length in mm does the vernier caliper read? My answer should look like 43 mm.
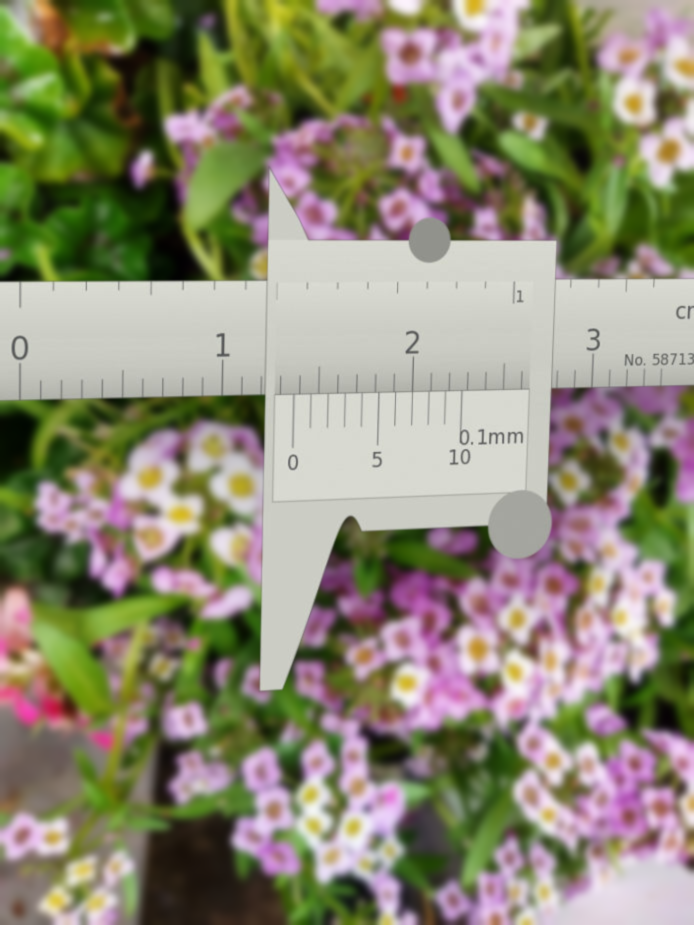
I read 13.7 mm
